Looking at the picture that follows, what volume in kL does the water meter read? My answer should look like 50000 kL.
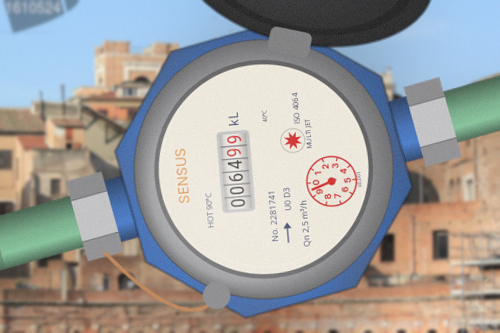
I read 64.989 kL
